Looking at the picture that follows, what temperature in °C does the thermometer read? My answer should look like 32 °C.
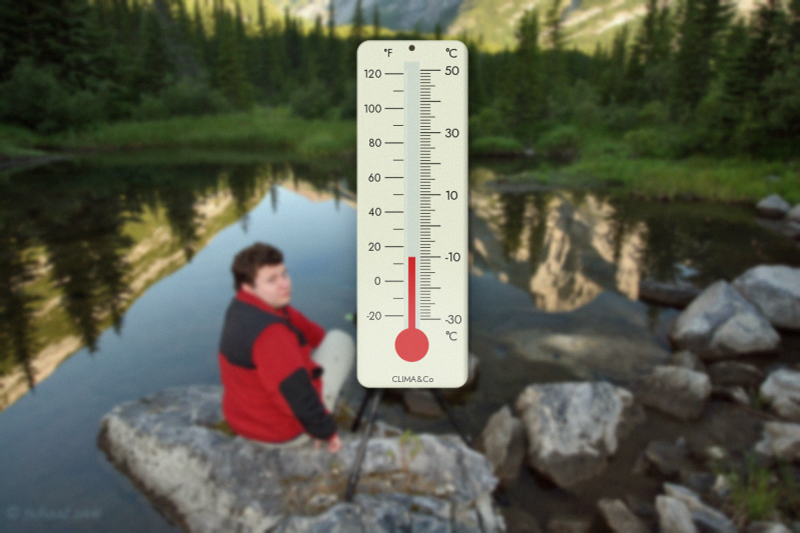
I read -10 °C
